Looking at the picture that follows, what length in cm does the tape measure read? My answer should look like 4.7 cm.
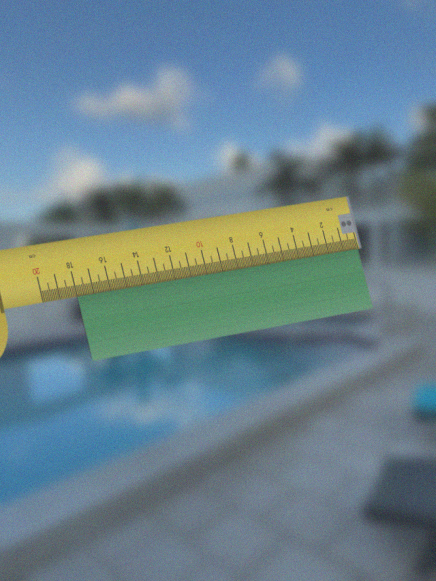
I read 18 cm
